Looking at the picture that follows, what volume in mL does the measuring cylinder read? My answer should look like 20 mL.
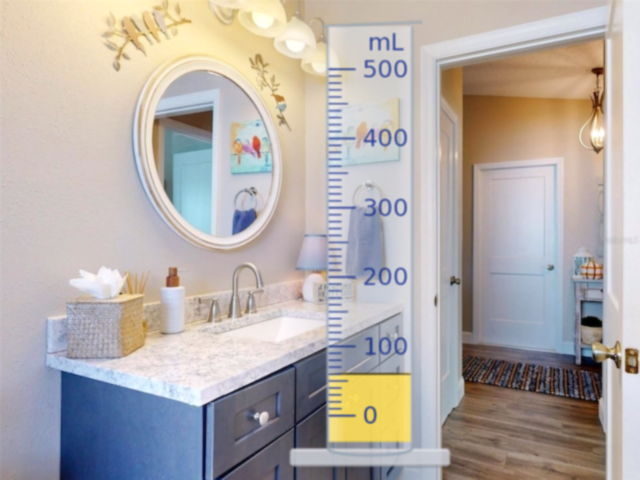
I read 60 mL
